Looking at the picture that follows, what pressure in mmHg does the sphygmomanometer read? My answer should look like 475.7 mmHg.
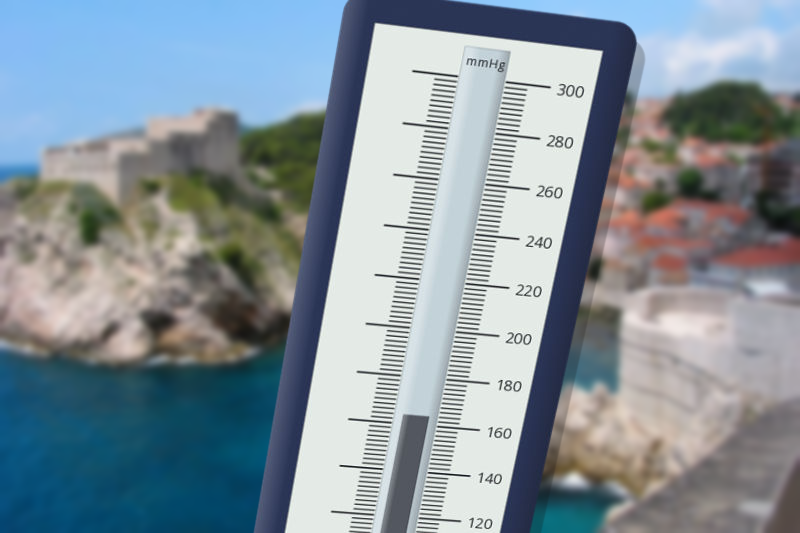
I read 164 mmHg
